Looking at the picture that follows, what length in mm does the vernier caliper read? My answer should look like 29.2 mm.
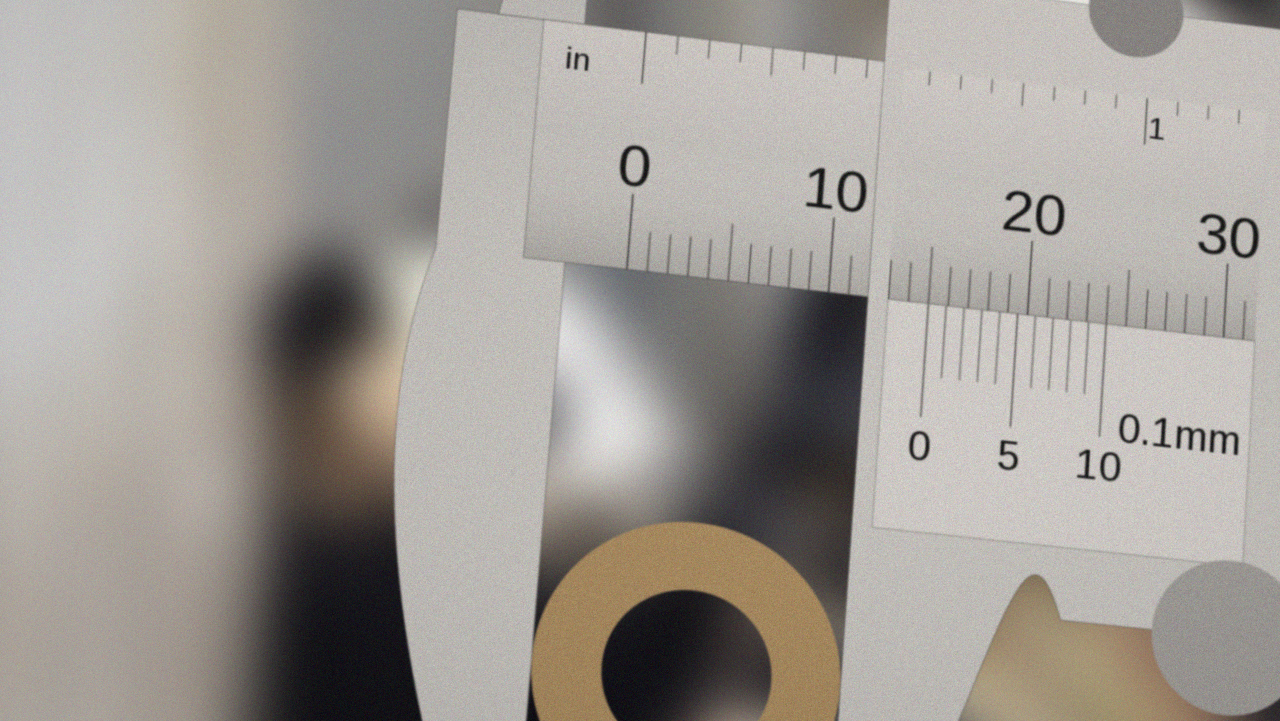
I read 15.0 mm
